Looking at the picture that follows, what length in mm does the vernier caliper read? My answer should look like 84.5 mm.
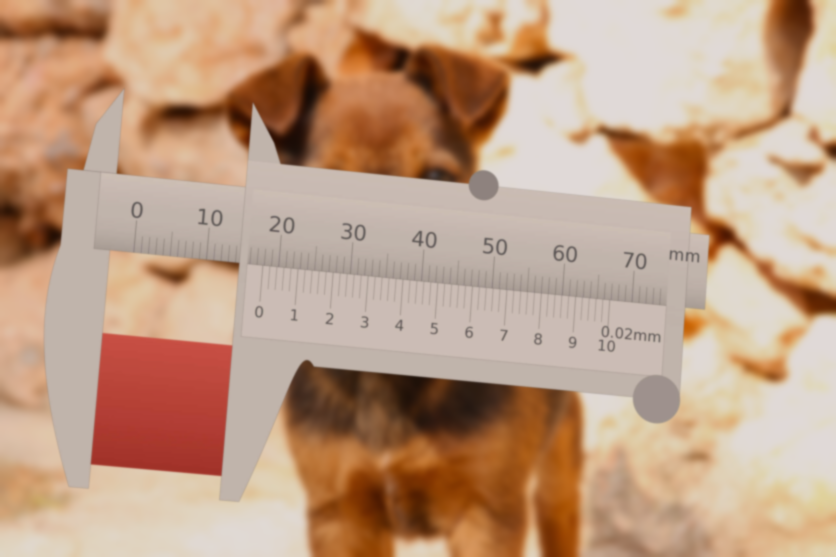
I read 17.8 mm
